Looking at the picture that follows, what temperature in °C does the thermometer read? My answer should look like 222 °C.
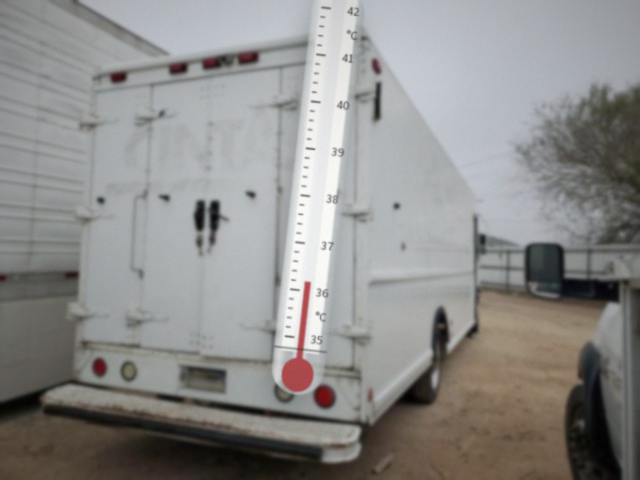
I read 36.2 °C
